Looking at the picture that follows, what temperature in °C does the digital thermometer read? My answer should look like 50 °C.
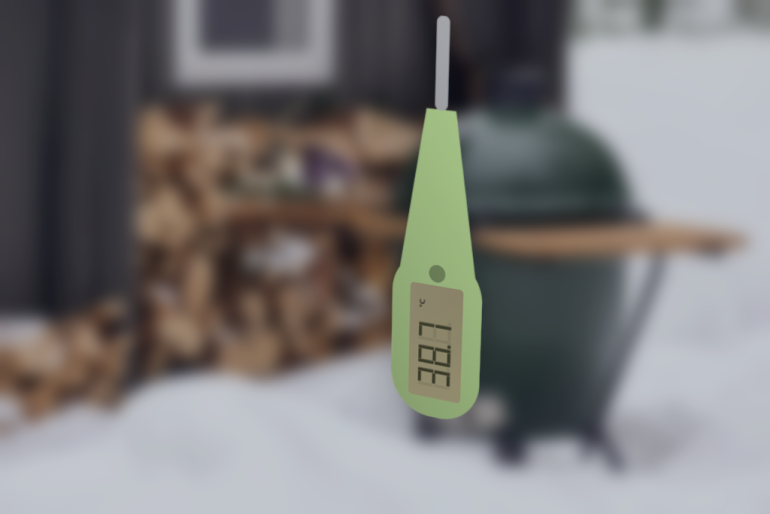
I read 38.7 °C
